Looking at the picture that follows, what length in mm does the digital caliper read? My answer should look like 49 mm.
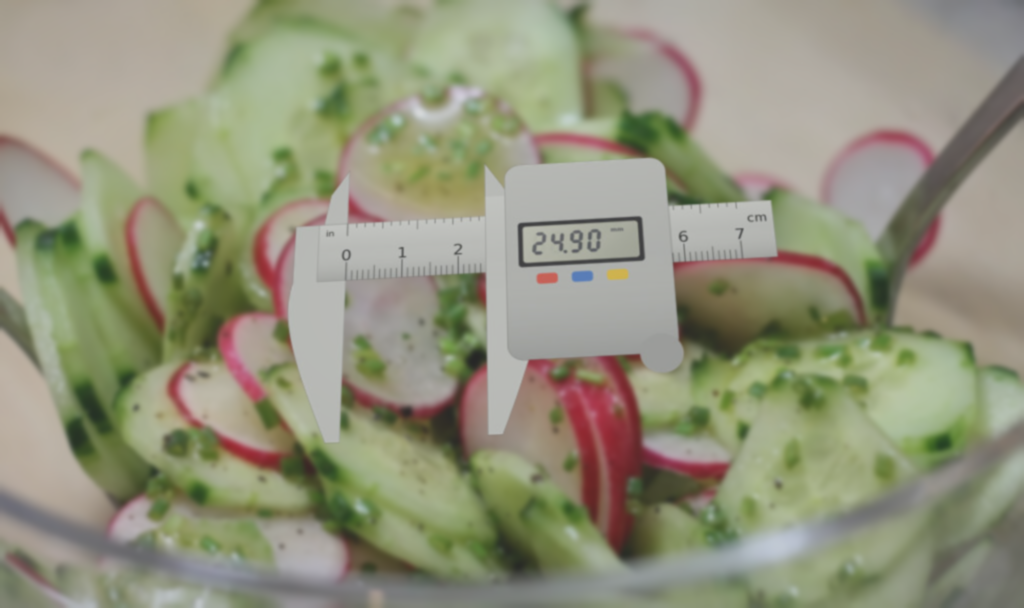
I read 24.90 mm
